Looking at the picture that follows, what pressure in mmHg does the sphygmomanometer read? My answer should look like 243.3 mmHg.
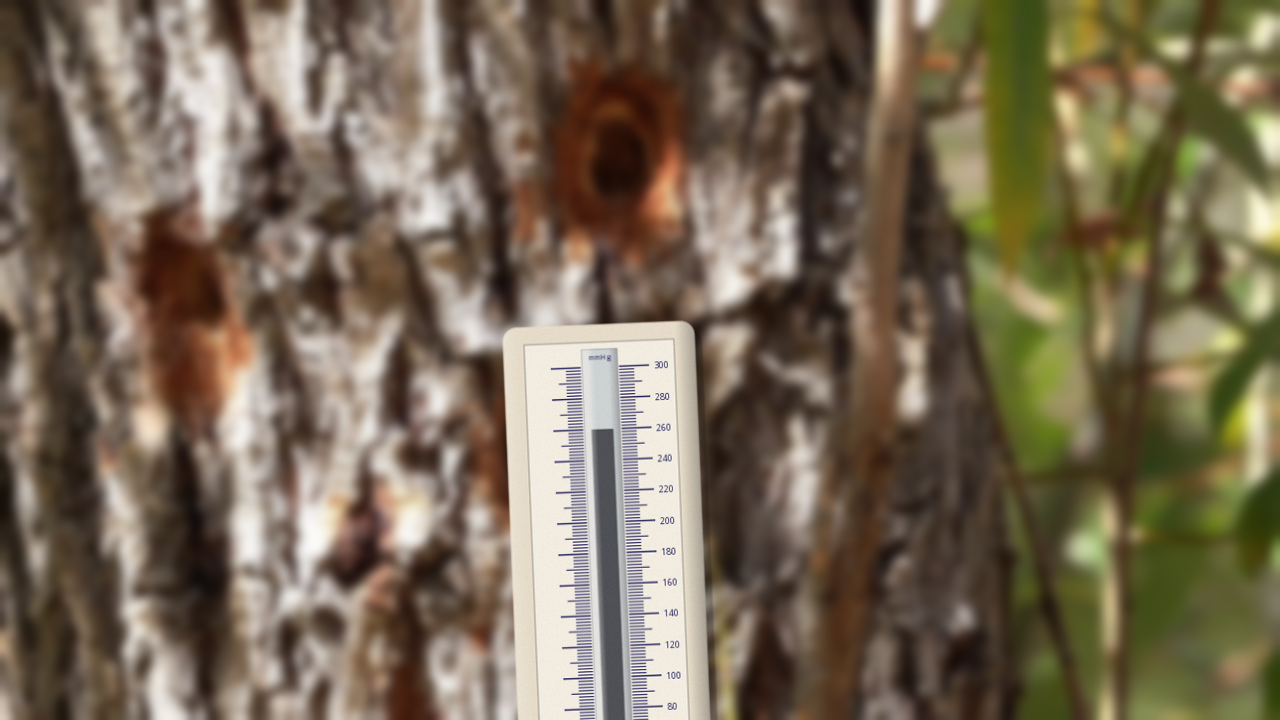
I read 260 mmHg
